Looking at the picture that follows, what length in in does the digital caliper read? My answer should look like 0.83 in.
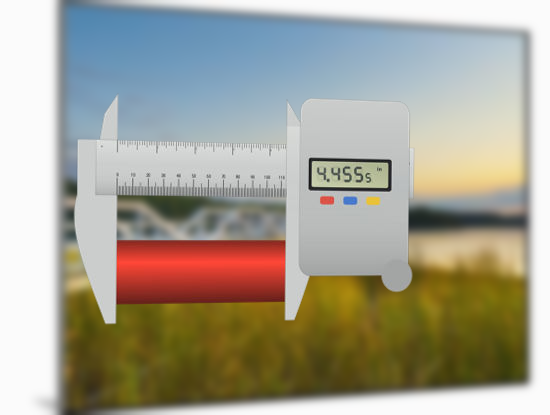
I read 4.4555 in
